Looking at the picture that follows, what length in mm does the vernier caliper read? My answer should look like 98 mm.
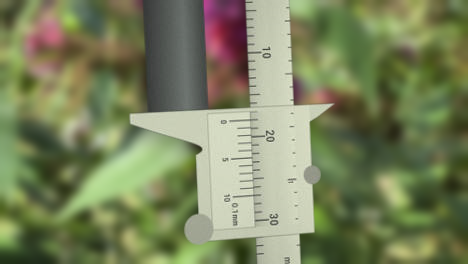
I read 18.0 mm
